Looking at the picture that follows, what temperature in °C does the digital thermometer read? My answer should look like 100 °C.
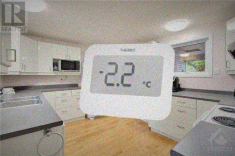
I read -2.2 °C
